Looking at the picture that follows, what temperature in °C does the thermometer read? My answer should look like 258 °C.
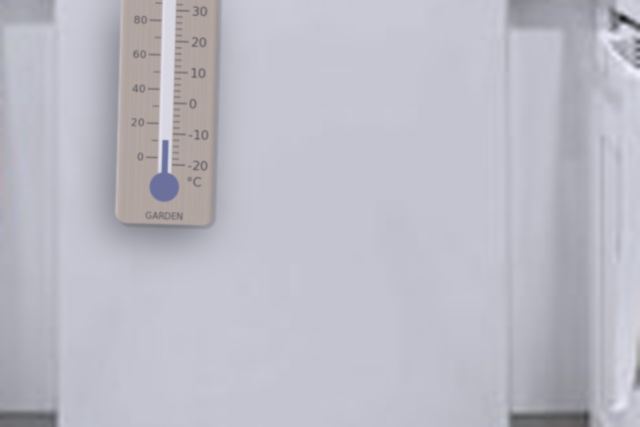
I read -12 °C
